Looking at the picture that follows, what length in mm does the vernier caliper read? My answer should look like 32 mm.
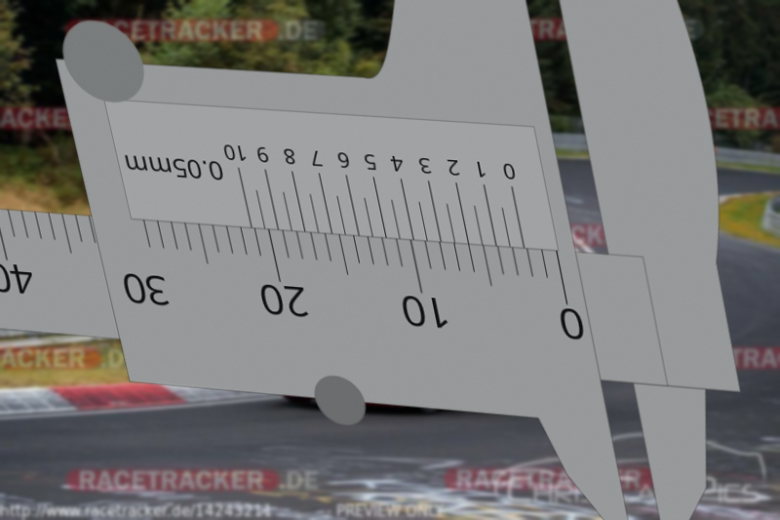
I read 2.2 mm
